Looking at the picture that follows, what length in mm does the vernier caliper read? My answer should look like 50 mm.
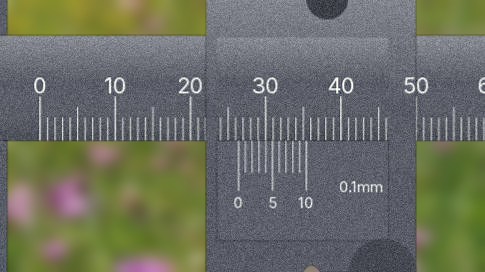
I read 26.4 mm
